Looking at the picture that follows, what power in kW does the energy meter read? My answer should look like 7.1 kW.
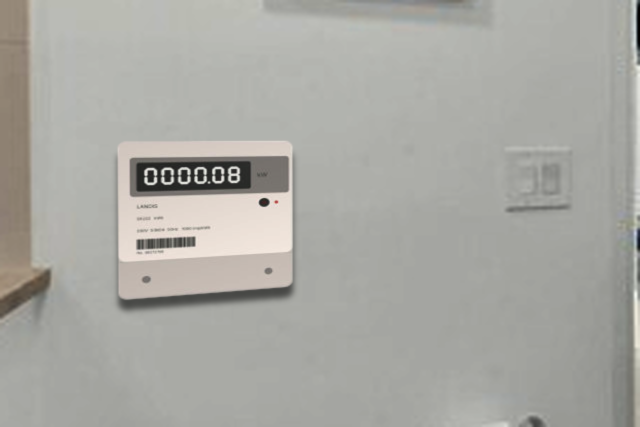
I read 0.08 kW
